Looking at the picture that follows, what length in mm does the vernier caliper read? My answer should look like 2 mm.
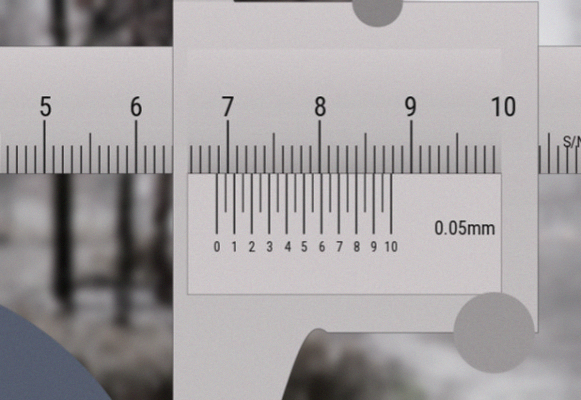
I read 68.8 mm
